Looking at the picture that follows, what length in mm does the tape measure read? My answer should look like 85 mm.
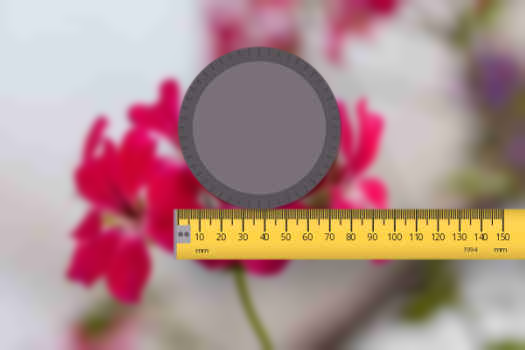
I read 75 mm
